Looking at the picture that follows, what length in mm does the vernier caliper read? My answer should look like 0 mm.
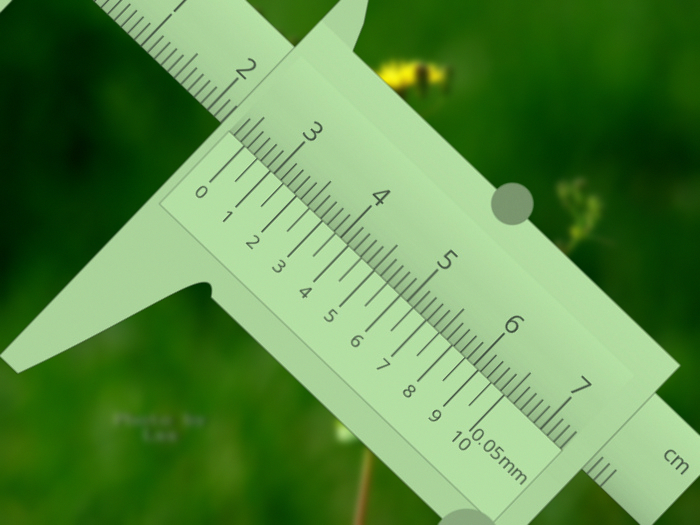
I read 25.6 mm
